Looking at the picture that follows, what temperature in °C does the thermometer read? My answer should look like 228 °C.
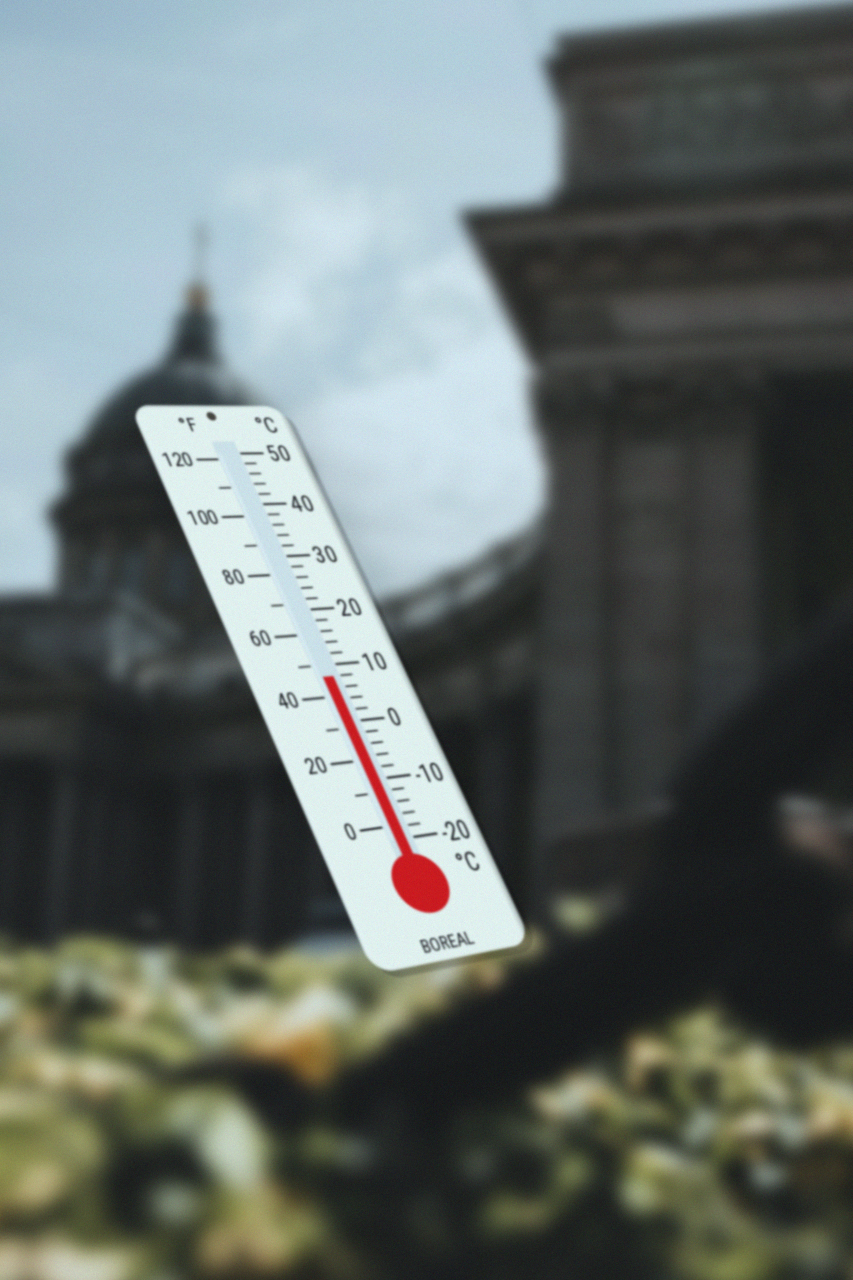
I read 8 °C
